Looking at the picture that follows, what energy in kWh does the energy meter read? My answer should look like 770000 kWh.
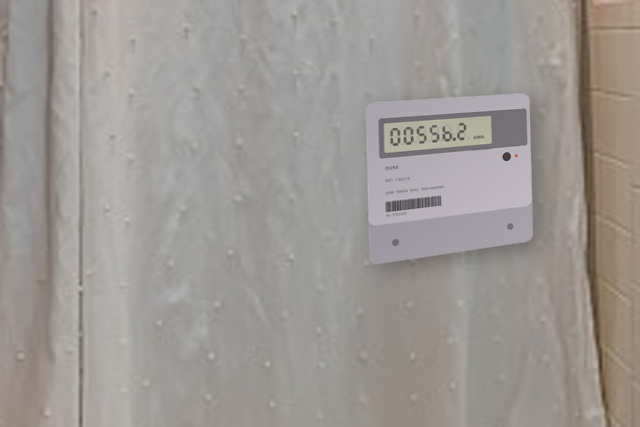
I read 556.2 kWh
